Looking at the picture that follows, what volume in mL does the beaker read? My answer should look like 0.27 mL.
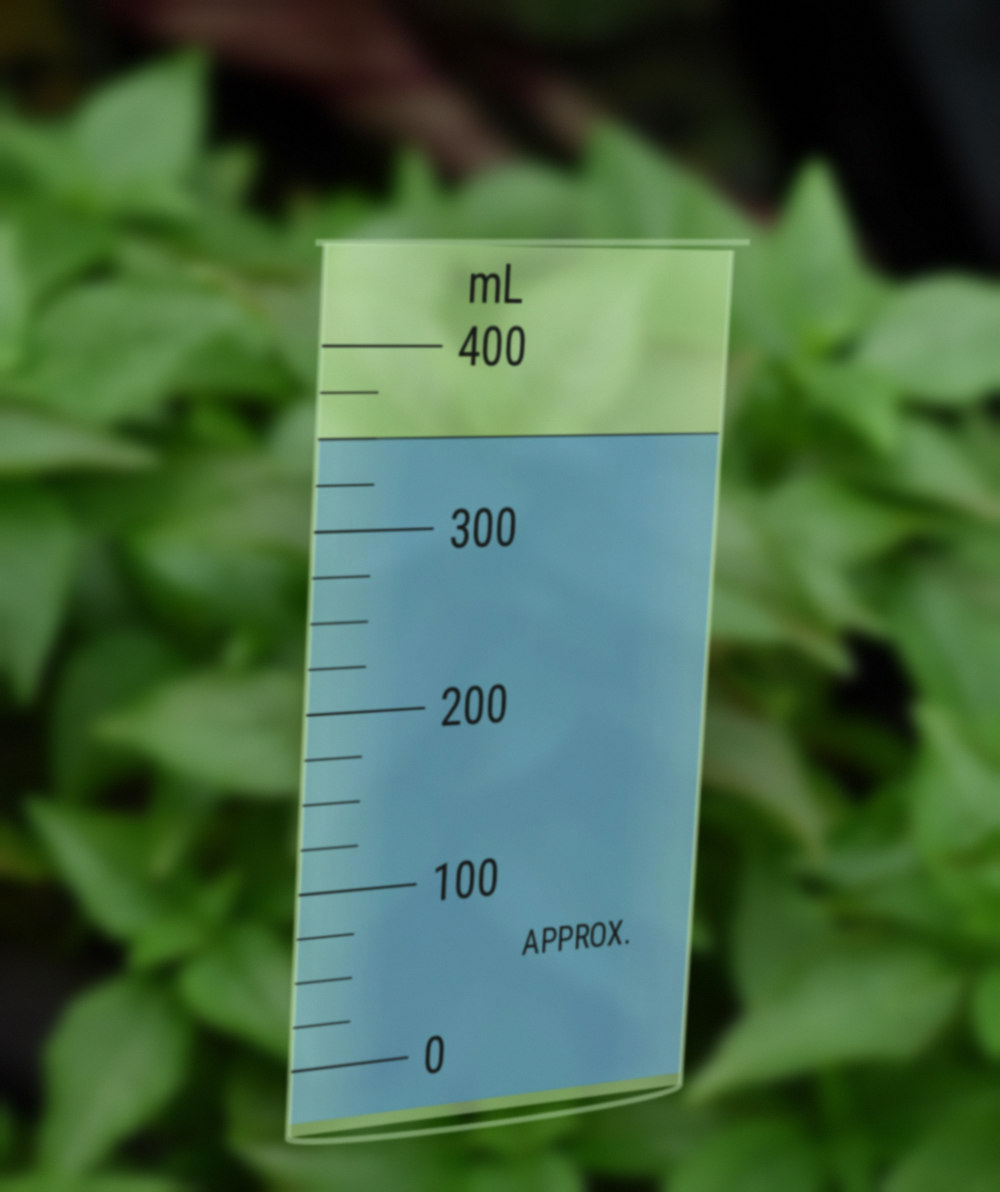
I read 350 mL
